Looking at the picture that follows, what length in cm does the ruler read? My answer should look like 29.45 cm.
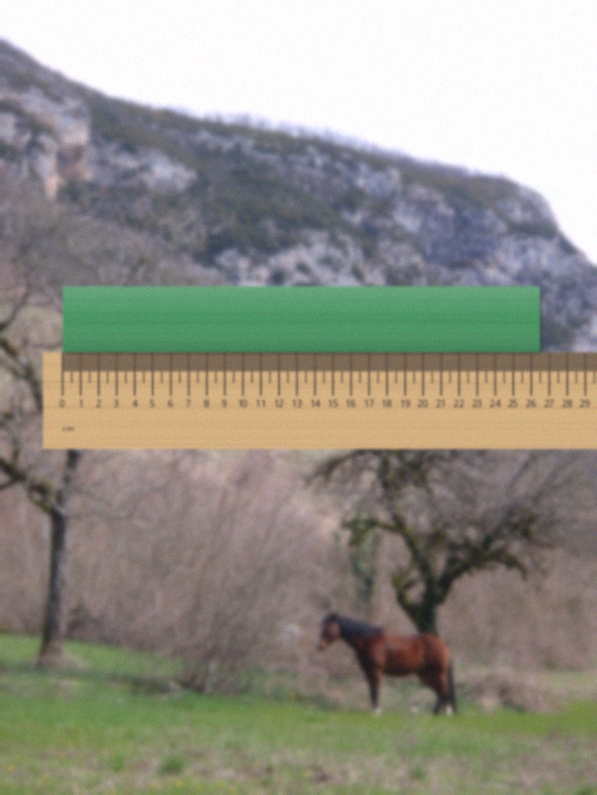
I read 26.5 cm
